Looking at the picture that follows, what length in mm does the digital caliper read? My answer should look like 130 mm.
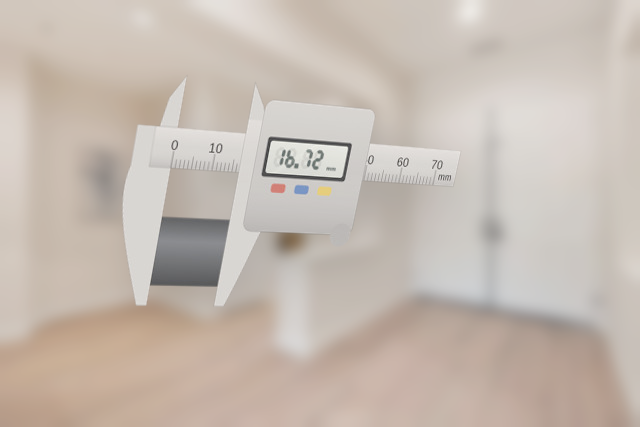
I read 16.72 mm
